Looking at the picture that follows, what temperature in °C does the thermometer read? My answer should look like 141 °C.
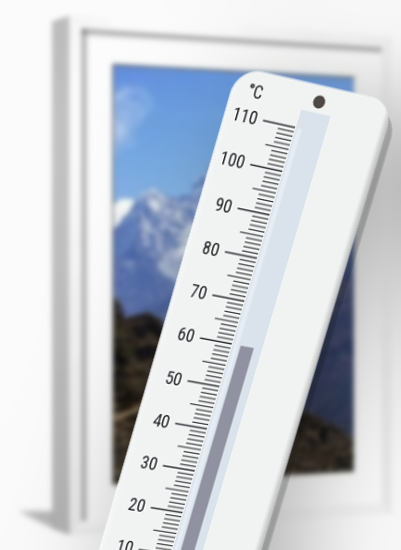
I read 60 °C
